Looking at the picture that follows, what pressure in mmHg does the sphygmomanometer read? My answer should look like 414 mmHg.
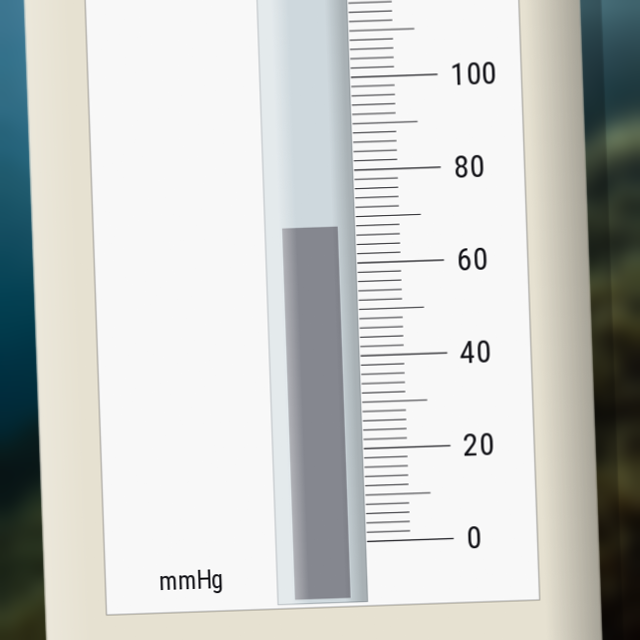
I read 68 mmHg
